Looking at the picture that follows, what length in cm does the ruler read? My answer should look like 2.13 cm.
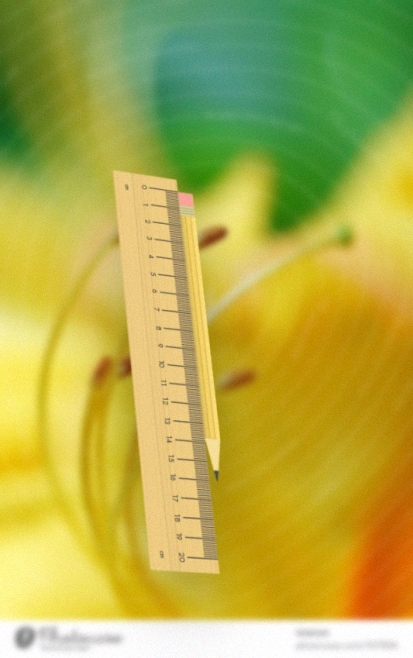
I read 16 cm
